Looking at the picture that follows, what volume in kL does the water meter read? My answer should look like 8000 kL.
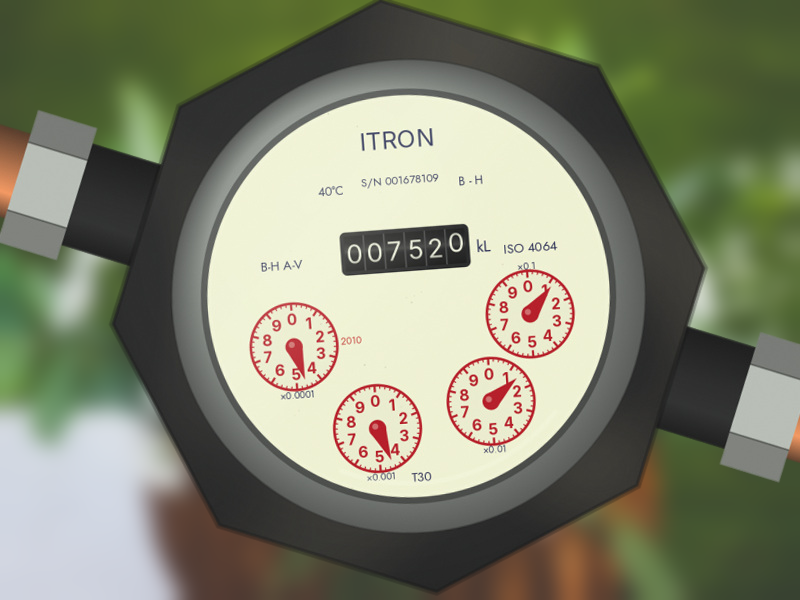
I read 7520.1144 kL
